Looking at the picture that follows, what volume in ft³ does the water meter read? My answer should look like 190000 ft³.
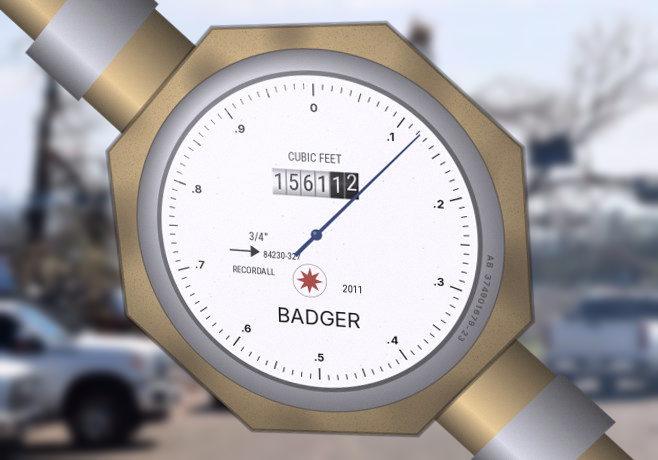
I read 156112.12 ft³
